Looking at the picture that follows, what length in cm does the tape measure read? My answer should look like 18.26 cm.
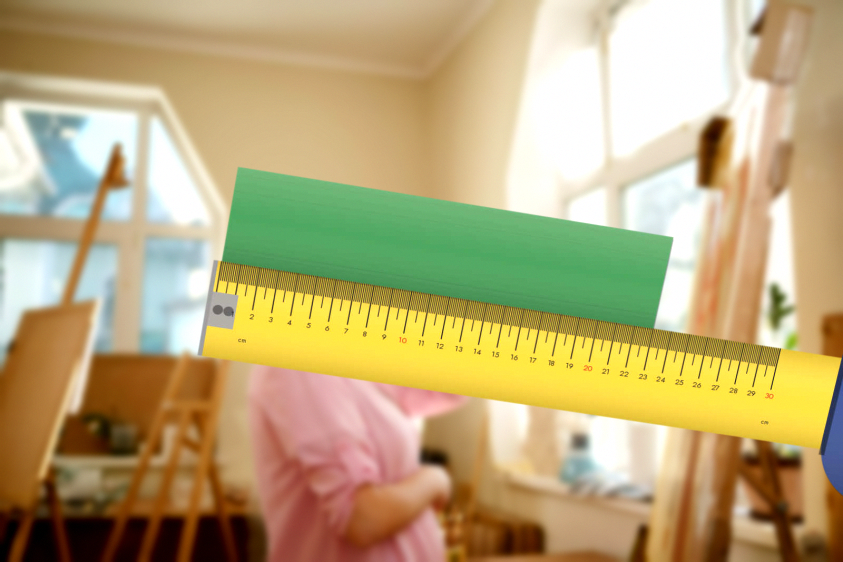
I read 23 cm
